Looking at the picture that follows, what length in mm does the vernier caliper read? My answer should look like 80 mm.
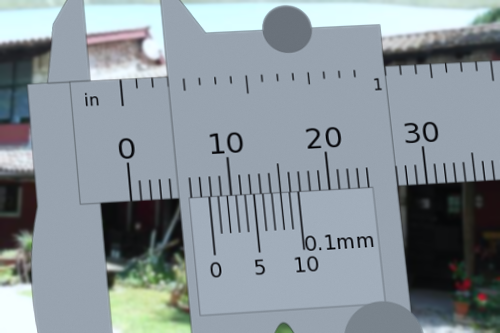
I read 7.8 mm
